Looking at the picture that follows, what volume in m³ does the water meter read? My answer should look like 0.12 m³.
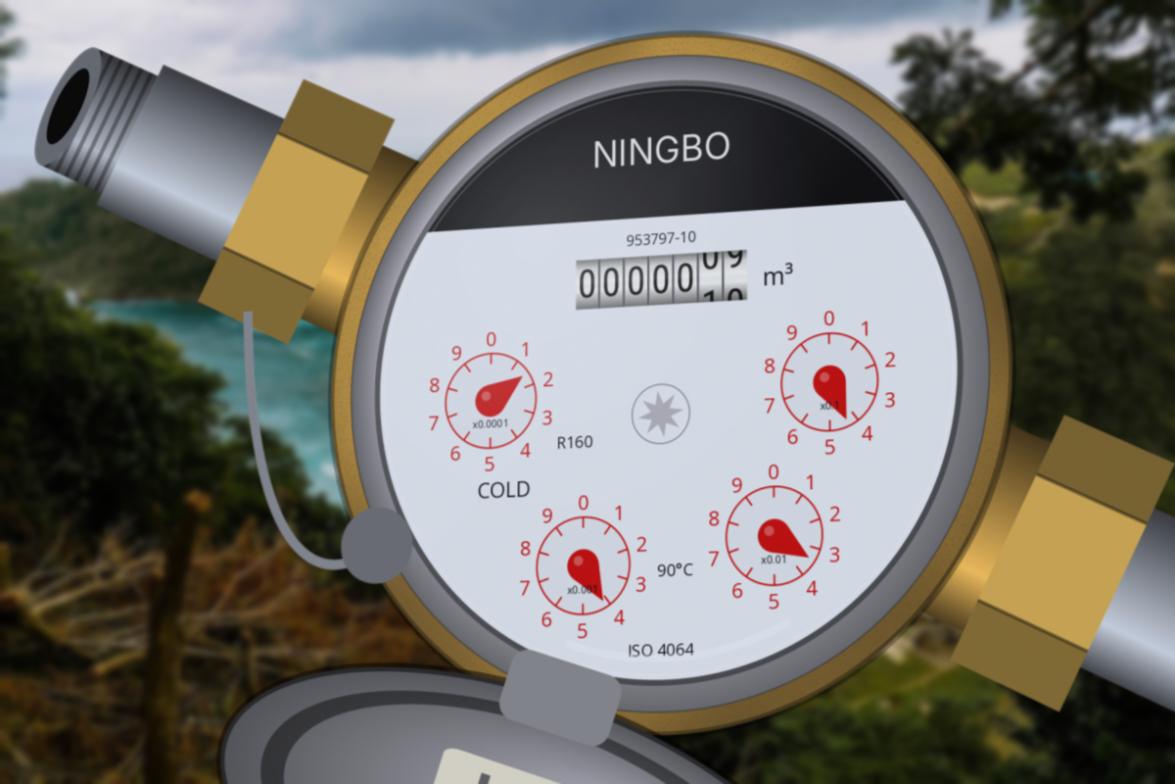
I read 9.4341 m³
